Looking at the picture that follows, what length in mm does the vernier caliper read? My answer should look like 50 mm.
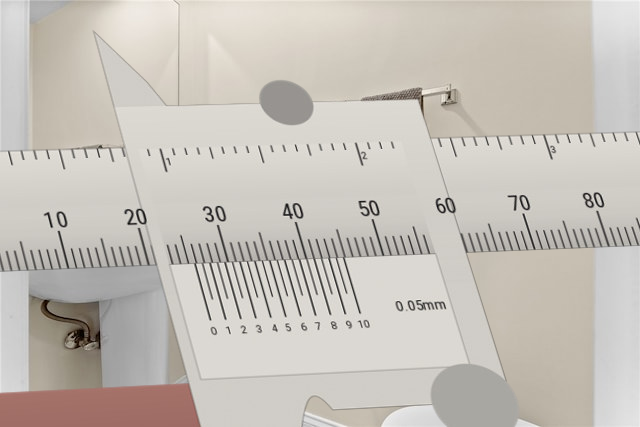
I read 25.8 mm
